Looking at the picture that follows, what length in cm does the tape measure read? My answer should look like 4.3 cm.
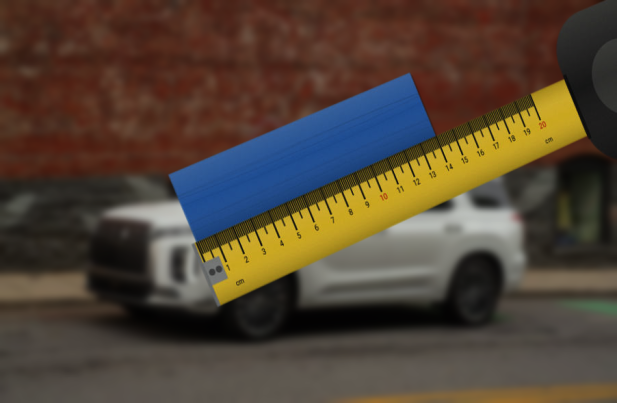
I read 14 cm
